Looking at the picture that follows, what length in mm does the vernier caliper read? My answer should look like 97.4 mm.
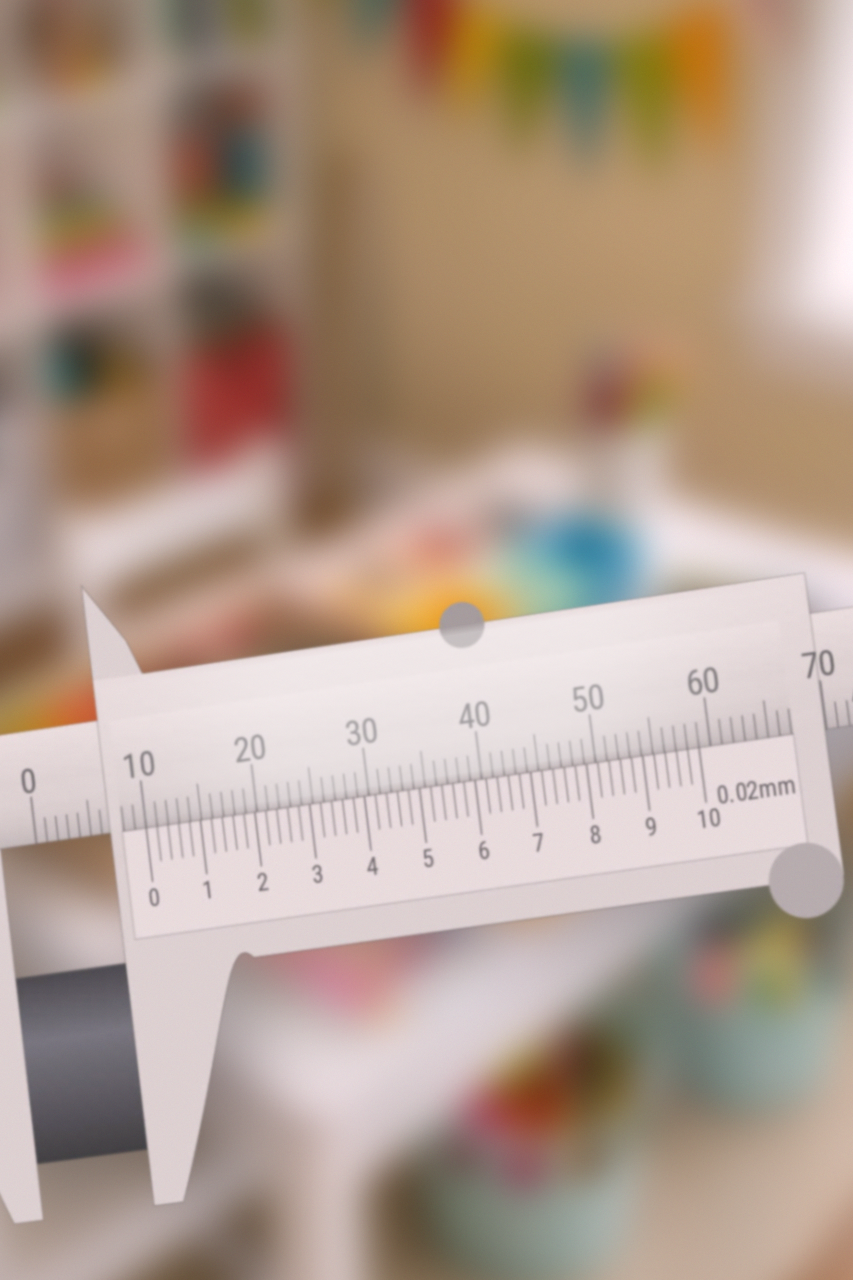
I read 10.0 mm
